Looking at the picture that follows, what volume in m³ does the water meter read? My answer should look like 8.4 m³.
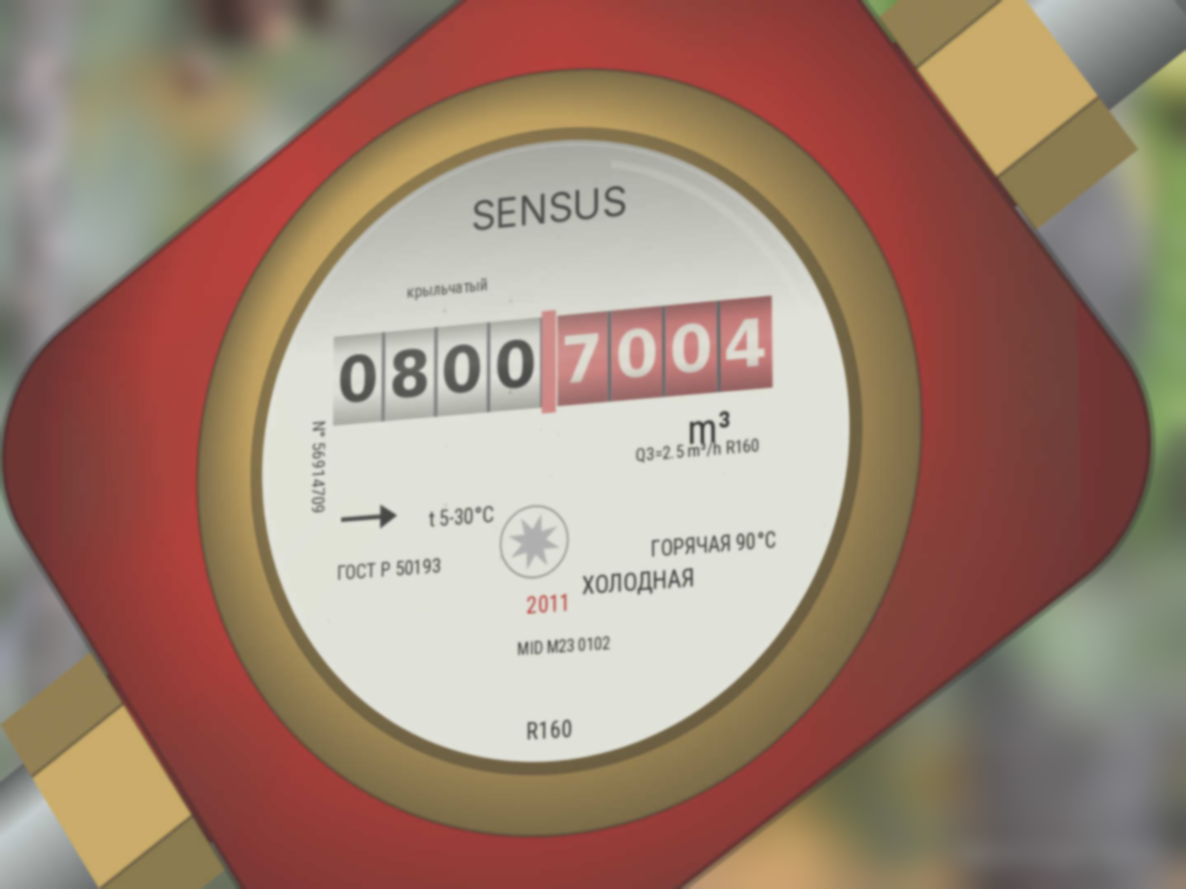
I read 800.7004 m³
